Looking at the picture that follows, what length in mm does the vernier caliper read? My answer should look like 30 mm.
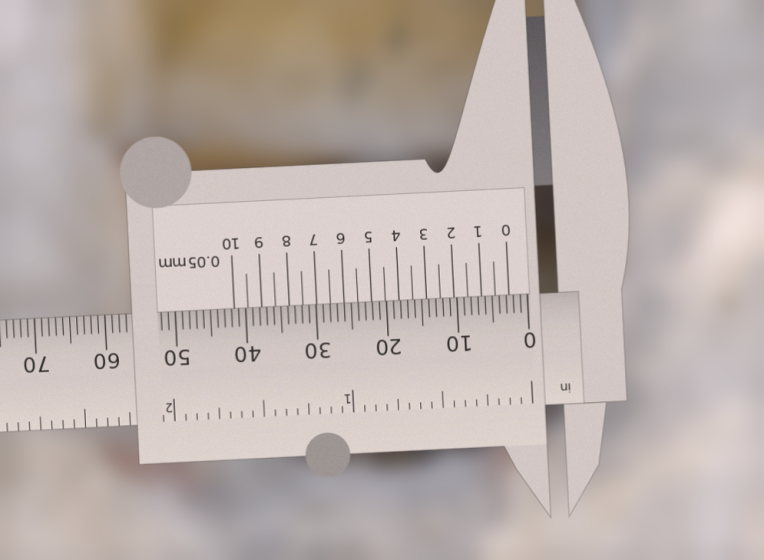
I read 2.6 mm
